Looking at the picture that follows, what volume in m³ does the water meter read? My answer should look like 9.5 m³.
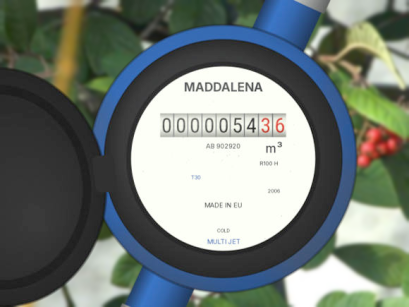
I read 54.36 m³
